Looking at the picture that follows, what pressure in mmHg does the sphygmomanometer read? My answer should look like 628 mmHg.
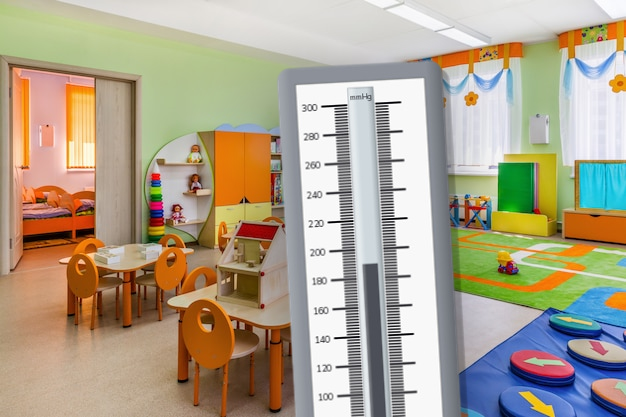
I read 190 mmHg
